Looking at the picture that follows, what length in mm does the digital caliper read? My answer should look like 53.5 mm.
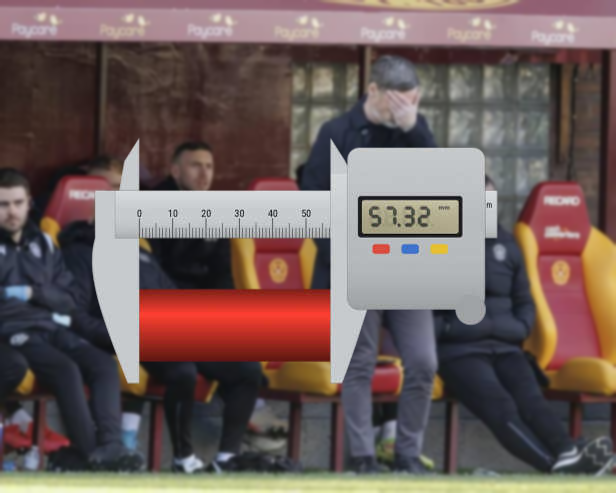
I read 57.32 mm
